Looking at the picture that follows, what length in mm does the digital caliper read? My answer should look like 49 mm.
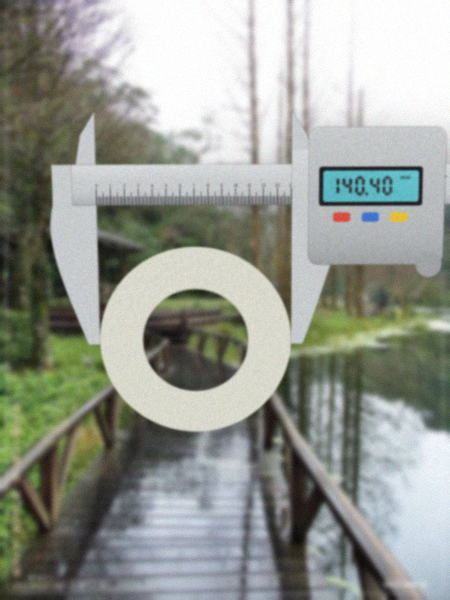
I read 140.40 mm
